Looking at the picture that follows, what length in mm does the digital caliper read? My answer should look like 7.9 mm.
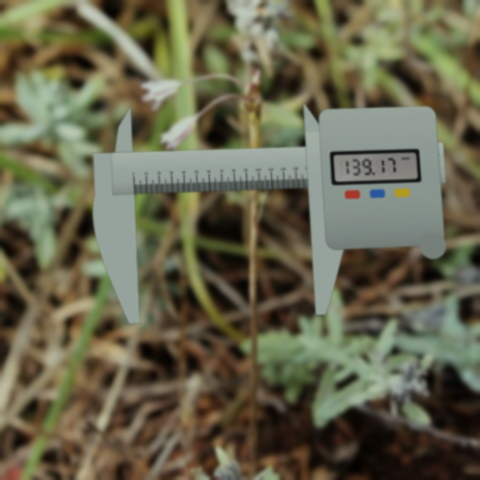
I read 139.17 mm
